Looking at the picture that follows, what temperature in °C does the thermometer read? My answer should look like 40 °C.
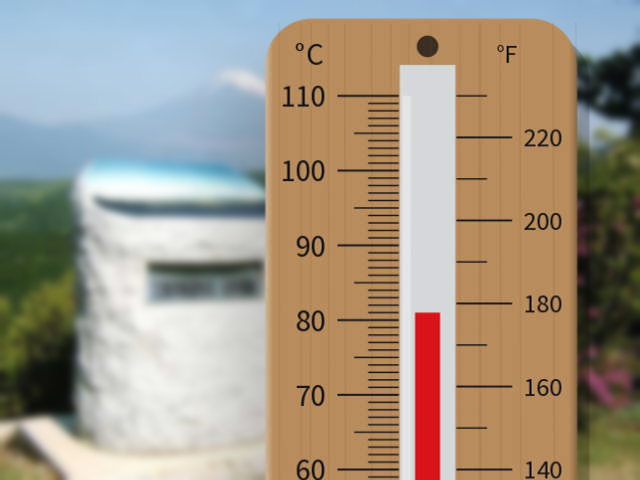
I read 81 °C
